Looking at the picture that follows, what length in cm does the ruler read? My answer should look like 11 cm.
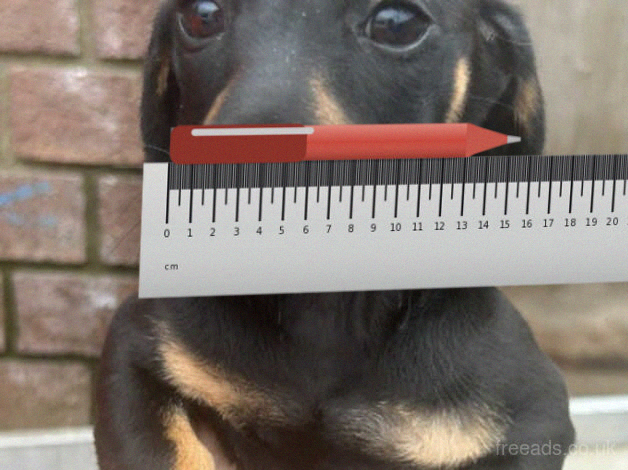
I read 15.5 cm
